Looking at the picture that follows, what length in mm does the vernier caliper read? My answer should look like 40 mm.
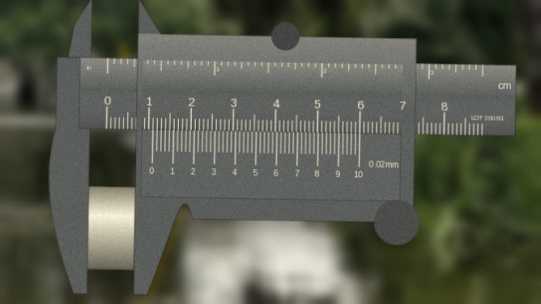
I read 11.0 mm
